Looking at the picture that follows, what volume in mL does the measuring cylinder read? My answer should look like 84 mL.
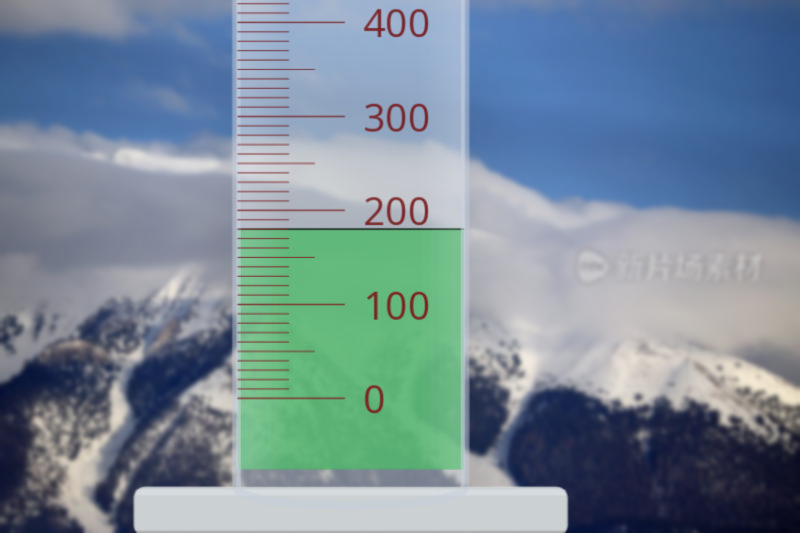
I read 180 mL
